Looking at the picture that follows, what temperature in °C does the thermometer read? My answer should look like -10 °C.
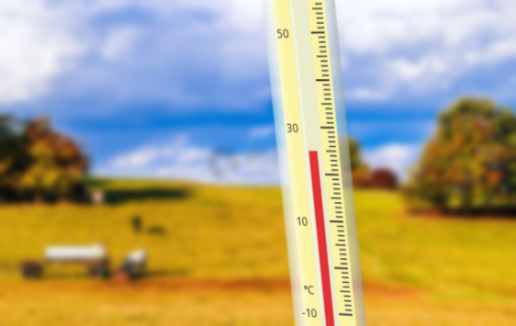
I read 25 °C
